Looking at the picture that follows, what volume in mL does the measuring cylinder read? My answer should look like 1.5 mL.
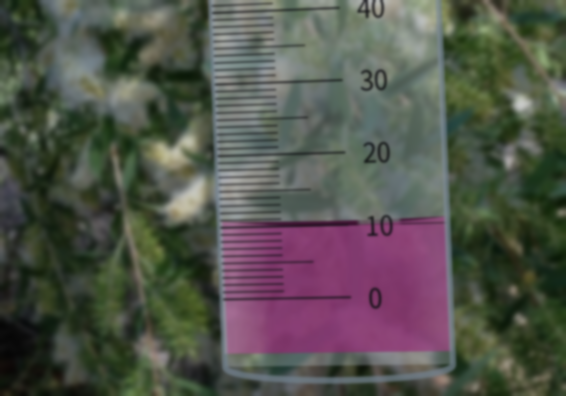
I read 10 mL
